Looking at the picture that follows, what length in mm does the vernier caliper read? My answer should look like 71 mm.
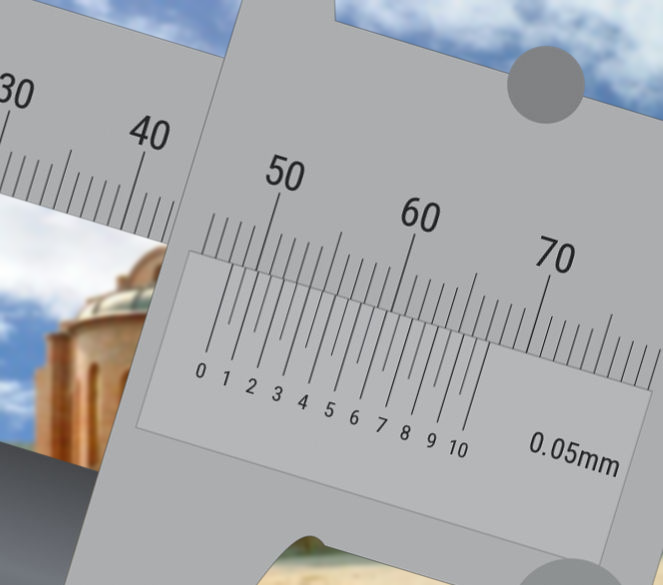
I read 48.3 mm
